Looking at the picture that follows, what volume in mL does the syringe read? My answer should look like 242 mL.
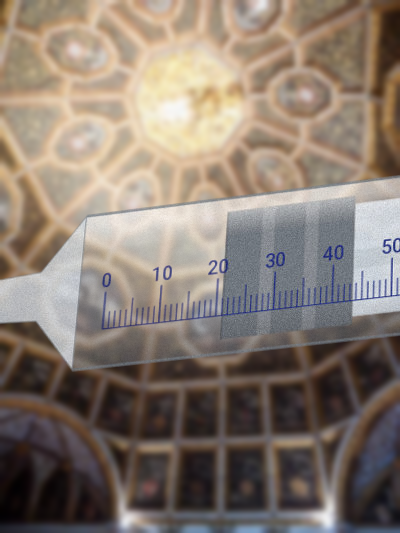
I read 21 mL
